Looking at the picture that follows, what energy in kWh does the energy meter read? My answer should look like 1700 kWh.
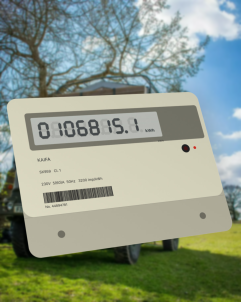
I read 106815.1 kWh
